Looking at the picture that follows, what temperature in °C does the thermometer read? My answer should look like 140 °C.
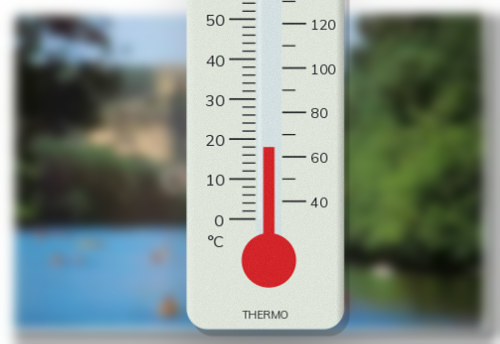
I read 18 °C
